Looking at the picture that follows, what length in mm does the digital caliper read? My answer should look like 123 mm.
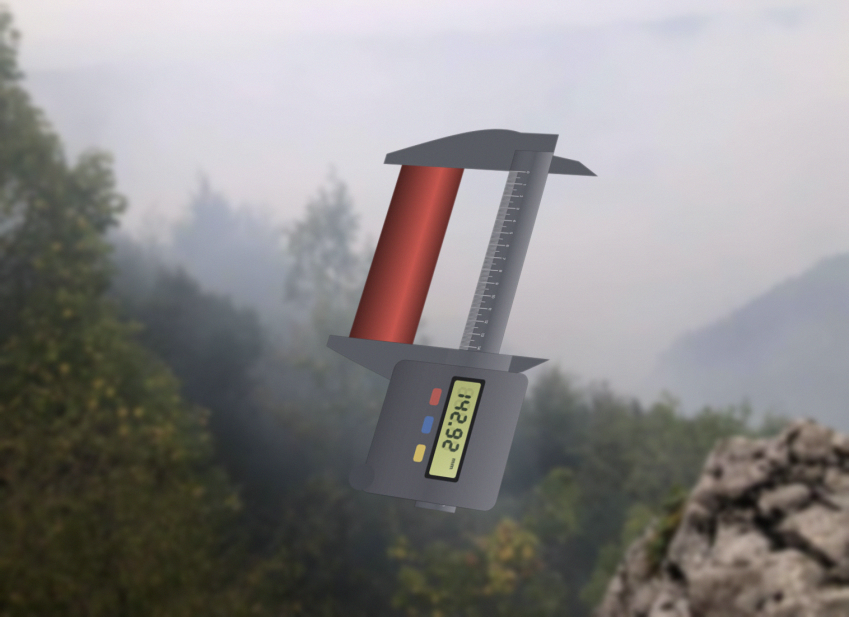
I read 142.92 mm
